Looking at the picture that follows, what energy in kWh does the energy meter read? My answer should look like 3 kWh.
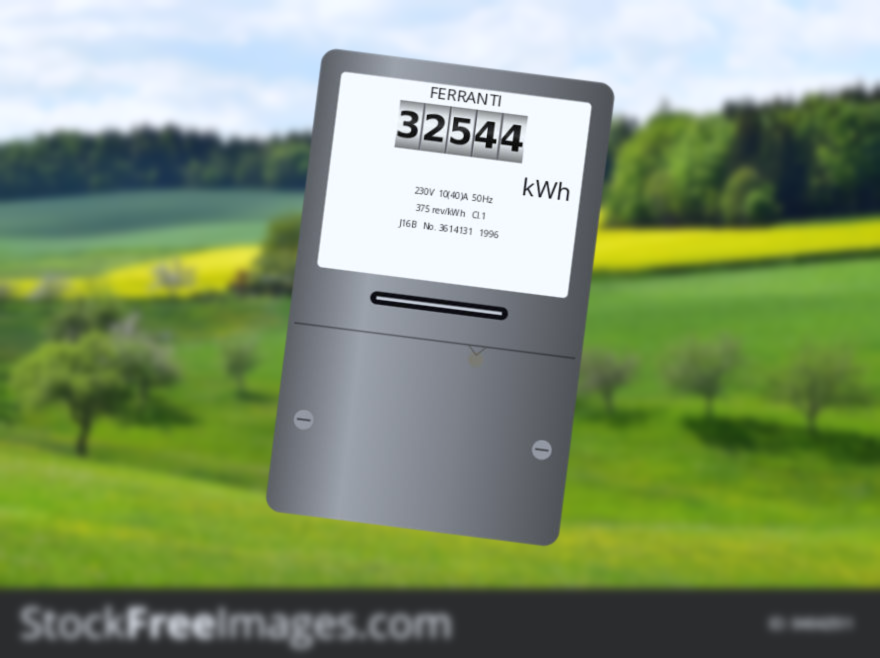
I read 32544 kWh
